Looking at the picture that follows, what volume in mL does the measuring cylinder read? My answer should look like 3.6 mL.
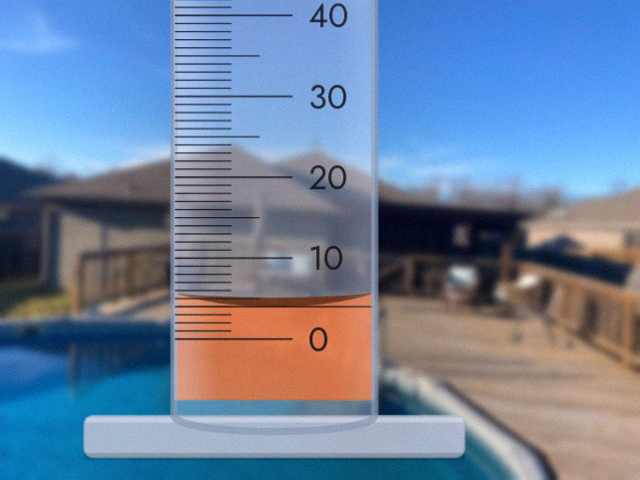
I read 4 mL
